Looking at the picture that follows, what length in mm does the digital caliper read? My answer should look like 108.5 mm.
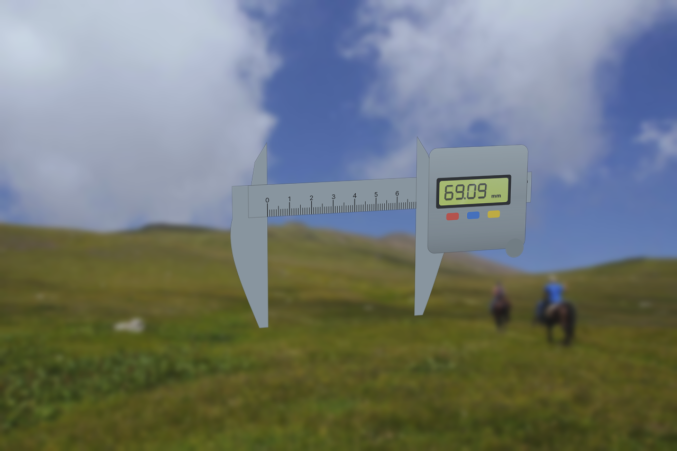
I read 69.09 mm
